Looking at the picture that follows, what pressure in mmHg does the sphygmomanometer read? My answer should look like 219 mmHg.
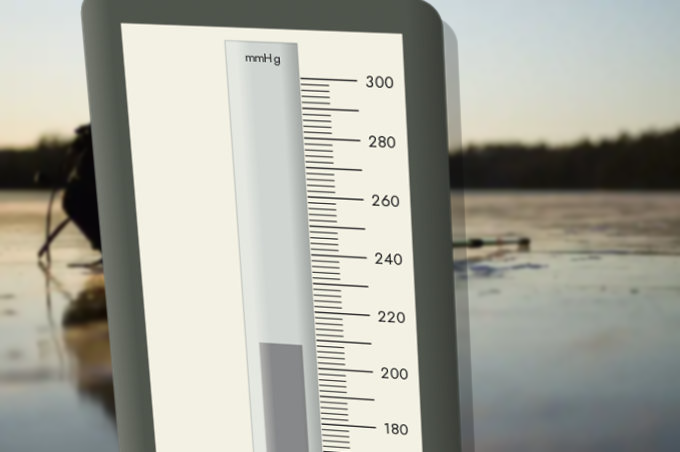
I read 208 mmHg
